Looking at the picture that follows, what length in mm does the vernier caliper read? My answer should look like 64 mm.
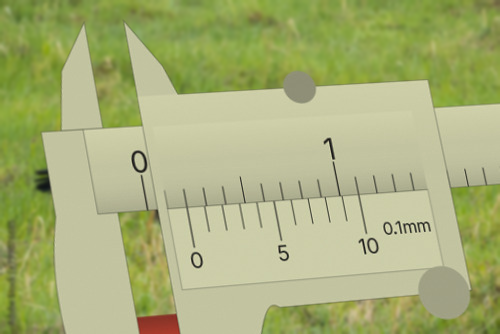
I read 2.0 mm
